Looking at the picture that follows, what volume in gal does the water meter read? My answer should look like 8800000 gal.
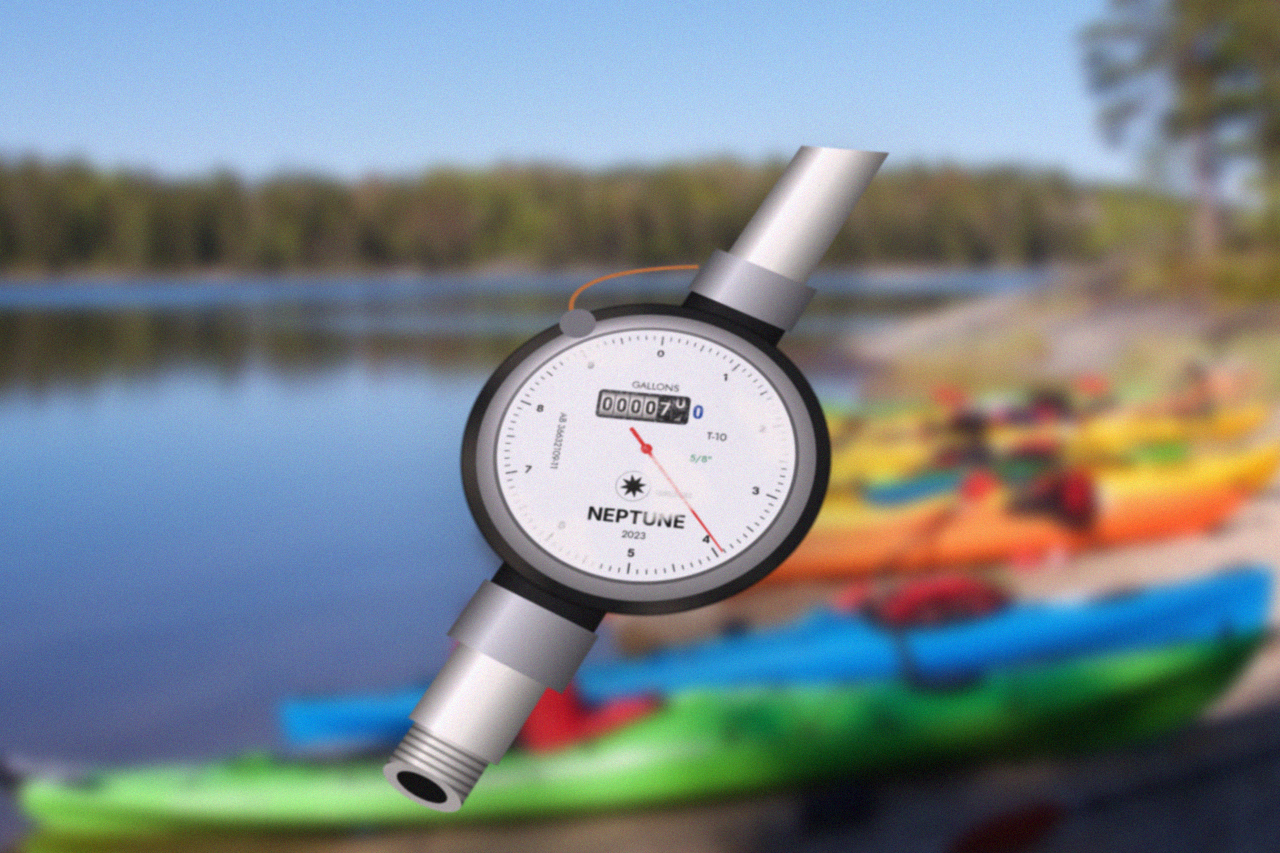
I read 703.9 gal
